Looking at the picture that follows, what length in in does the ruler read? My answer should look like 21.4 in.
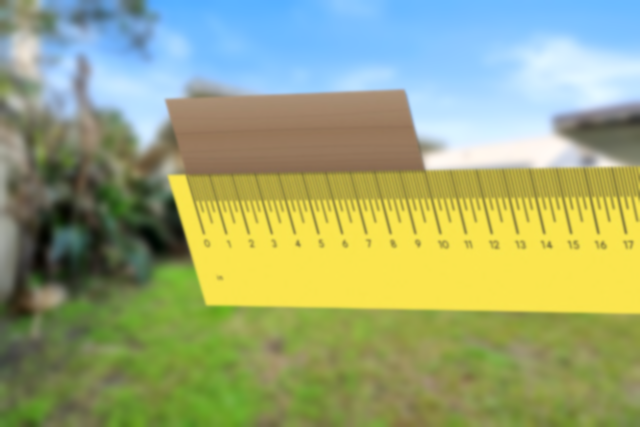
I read 10 in
